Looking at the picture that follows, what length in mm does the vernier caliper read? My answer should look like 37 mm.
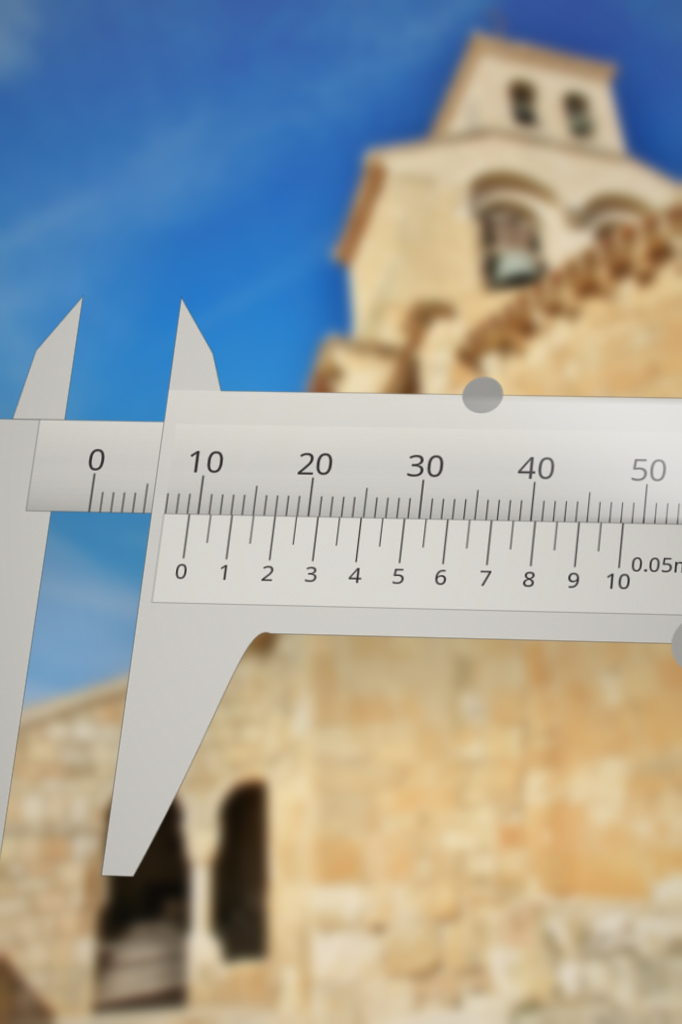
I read 9.2 mm
